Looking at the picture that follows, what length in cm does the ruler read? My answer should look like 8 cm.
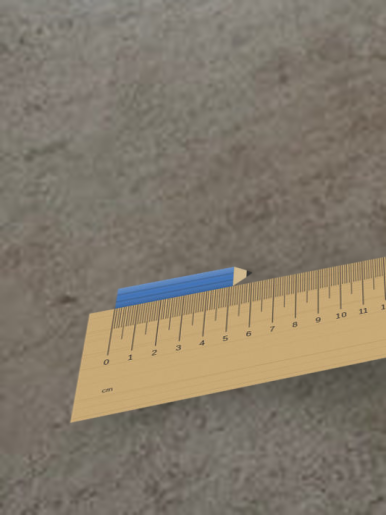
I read 6 cm
